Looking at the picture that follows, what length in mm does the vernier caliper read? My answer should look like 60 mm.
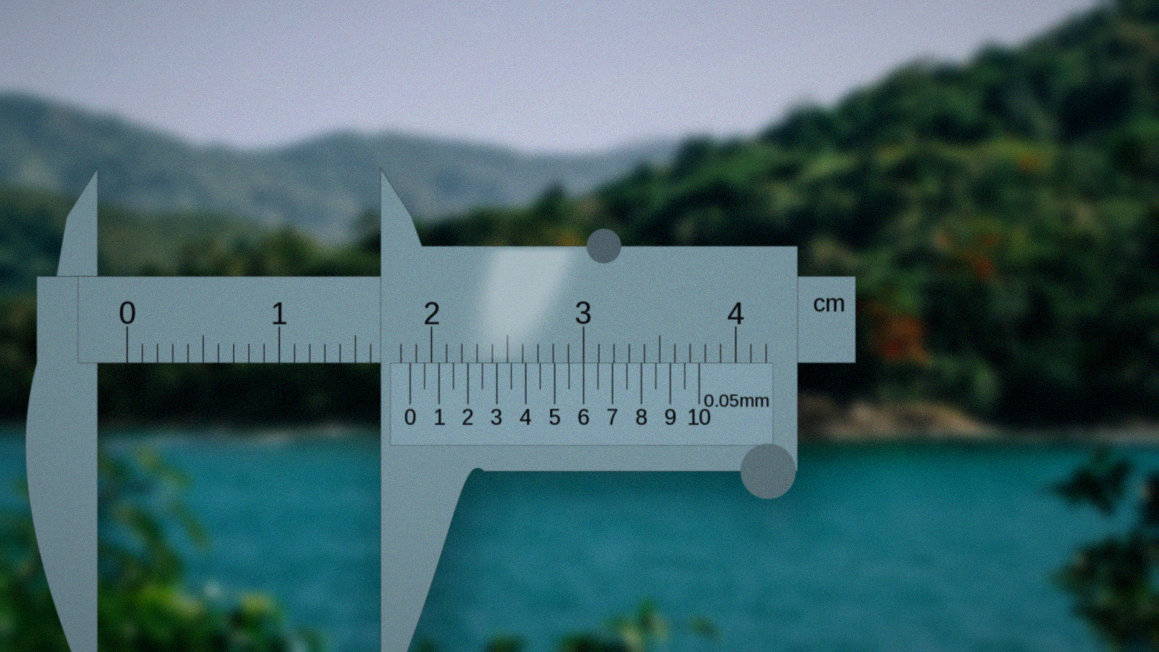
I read 18.6 mm
